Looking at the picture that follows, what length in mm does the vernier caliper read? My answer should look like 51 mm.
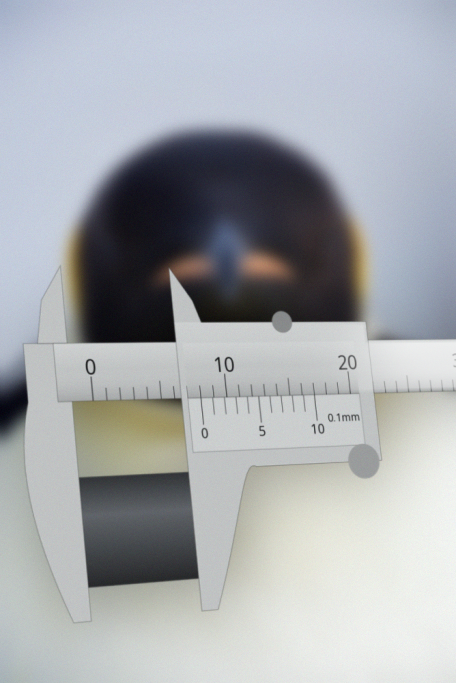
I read 8.0 mm
